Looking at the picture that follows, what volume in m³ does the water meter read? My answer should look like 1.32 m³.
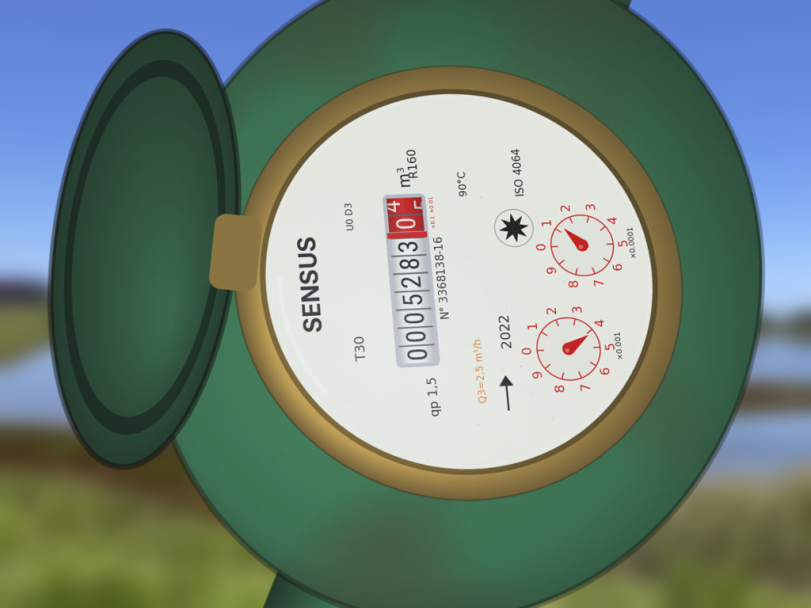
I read 5283.0441 m³
